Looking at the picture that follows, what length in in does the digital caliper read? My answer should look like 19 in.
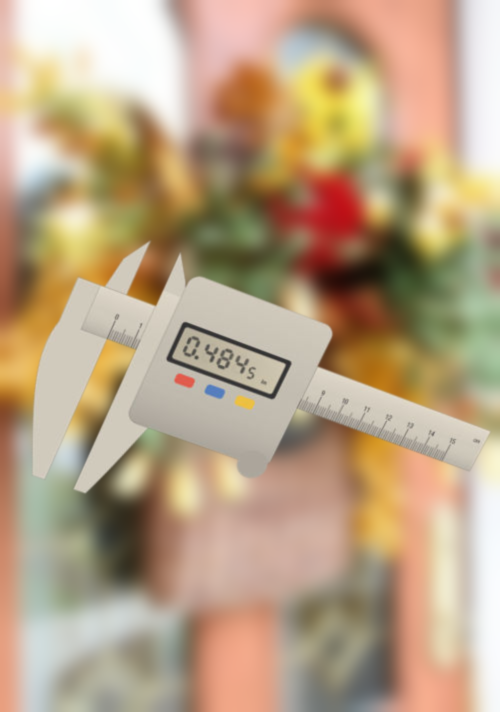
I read 0.4845 in
